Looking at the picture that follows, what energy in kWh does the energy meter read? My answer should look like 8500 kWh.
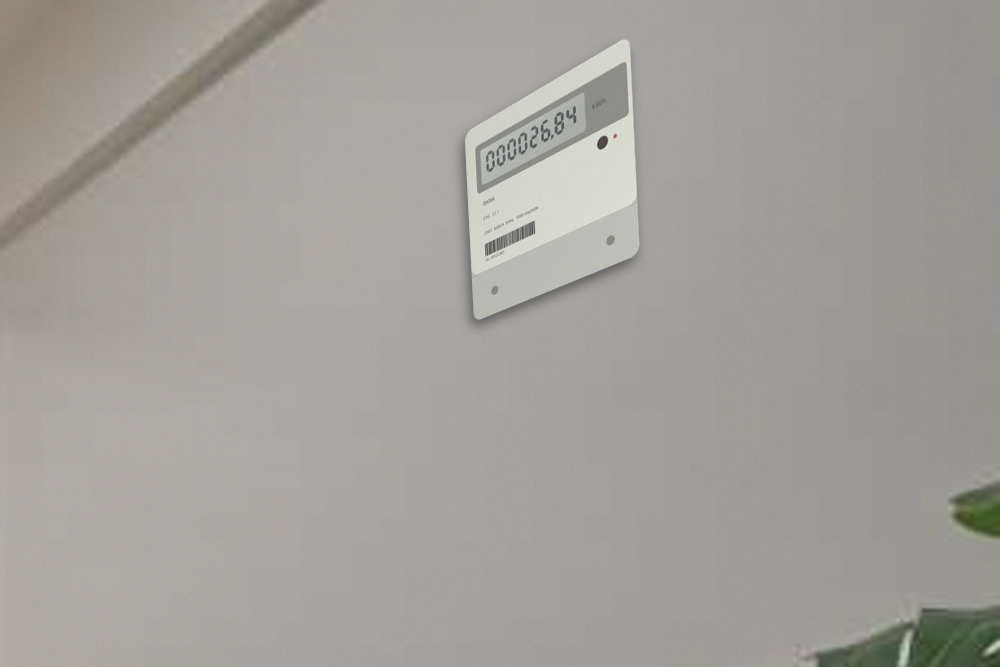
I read 26.84 kWh
